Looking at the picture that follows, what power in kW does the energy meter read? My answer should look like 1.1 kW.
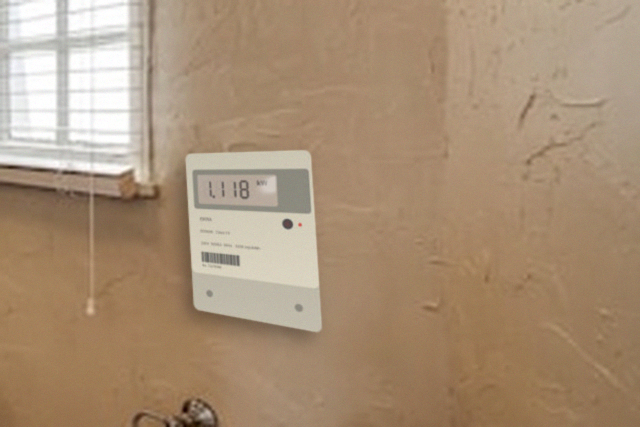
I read 1.118 kW
